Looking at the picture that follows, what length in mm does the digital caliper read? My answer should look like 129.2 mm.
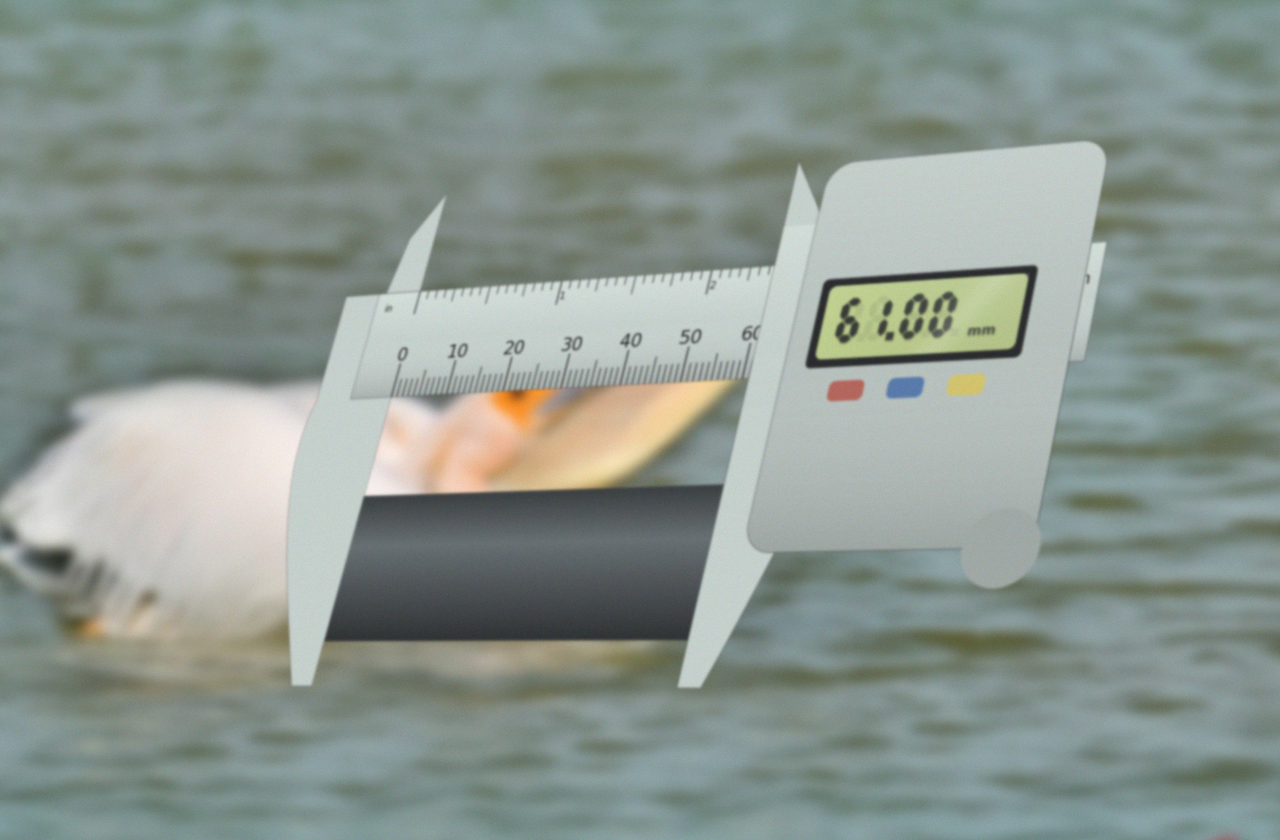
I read 61.00 mm
